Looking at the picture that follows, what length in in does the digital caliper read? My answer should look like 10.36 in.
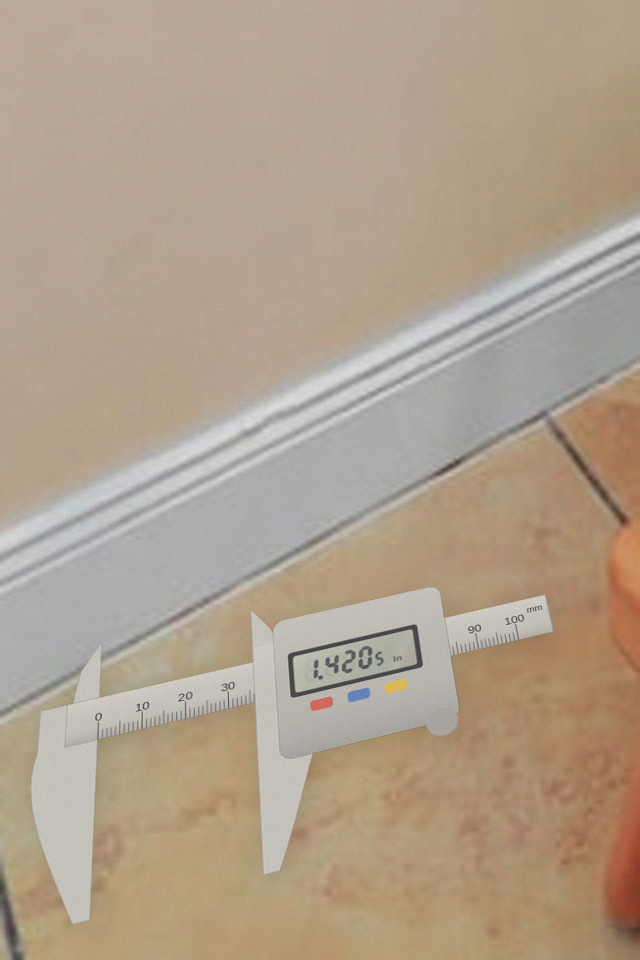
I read 1.4205 in
